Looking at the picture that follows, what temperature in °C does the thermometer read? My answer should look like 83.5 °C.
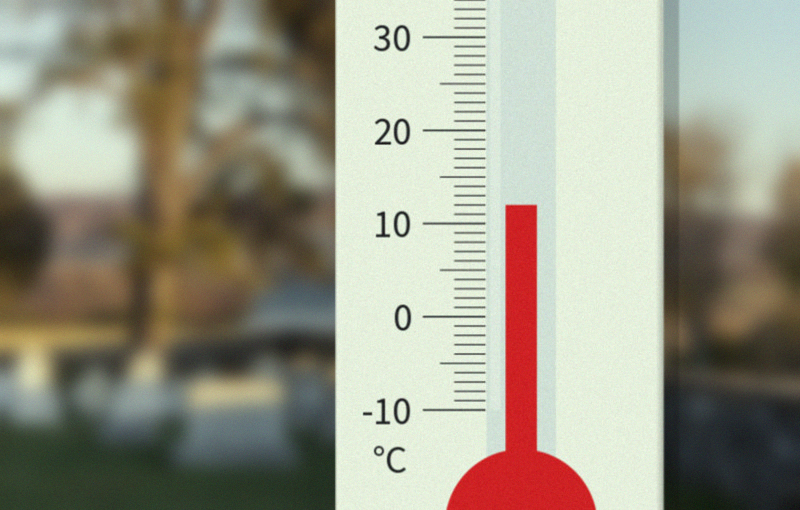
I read 12 °C
